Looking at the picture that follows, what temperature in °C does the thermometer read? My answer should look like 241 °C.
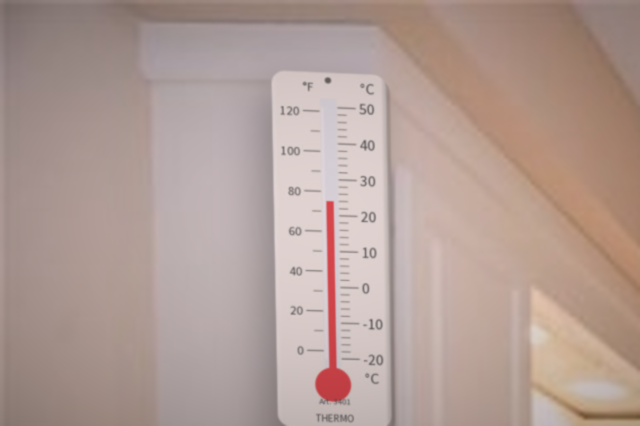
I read 24 °C
